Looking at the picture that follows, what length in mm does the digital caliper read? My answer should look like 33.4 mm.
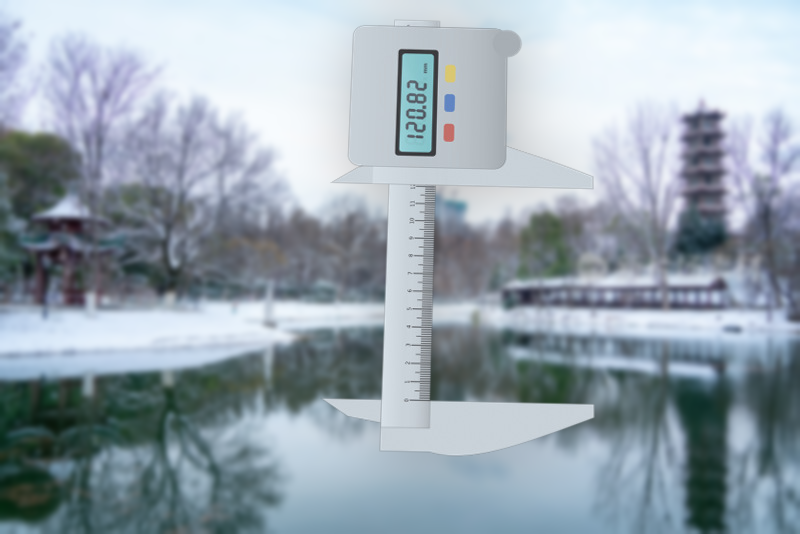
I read 120.82 mm
